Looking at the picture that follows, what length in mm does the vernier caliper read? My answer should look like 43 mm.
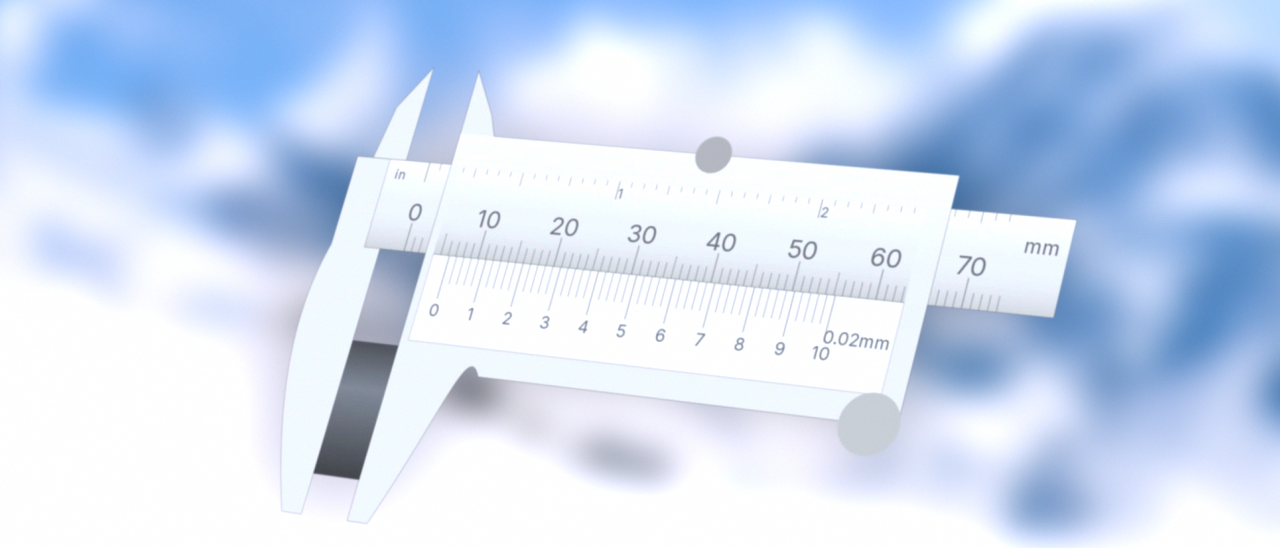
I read 6.2 mm
